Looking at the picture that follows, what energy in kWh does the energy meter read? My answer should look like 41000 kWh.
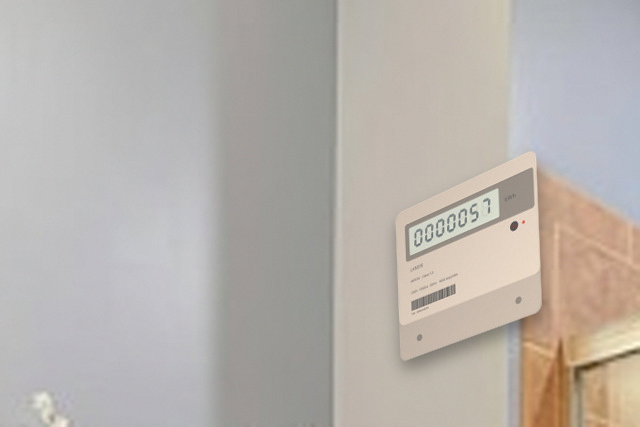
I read 57 kWh
